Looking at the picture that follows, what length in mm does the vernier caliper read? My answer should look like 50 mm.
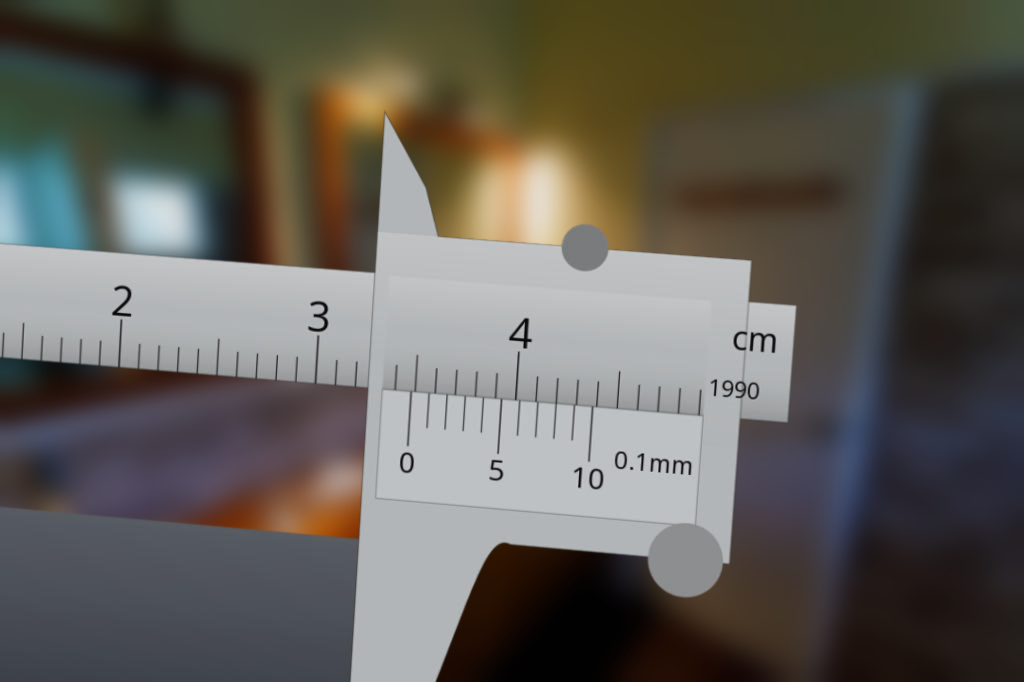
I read 34.8 mm
